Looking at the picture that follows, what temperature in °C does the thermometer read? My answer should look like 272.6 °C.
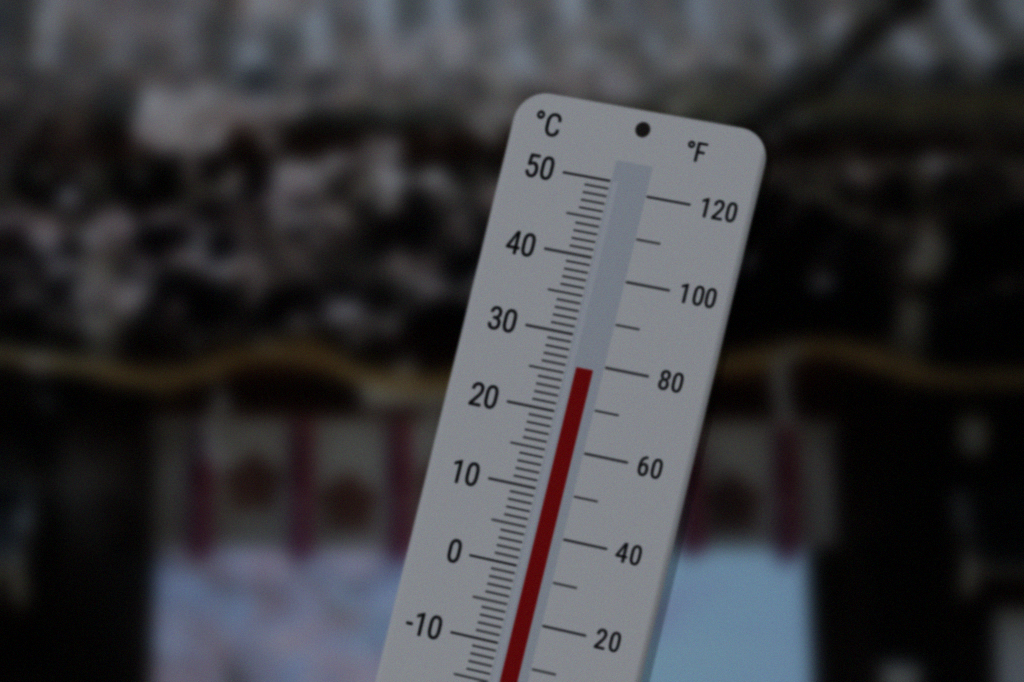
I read 26 °C
